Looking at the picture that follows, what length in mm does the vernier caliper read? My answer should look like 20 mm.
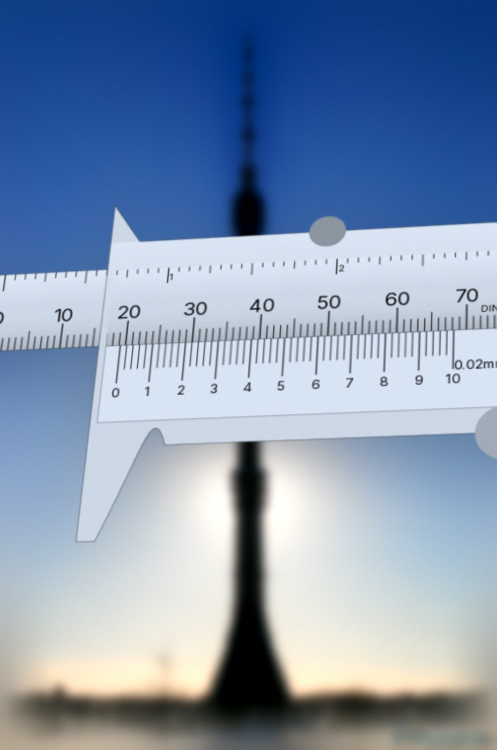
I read 19.2 mm
